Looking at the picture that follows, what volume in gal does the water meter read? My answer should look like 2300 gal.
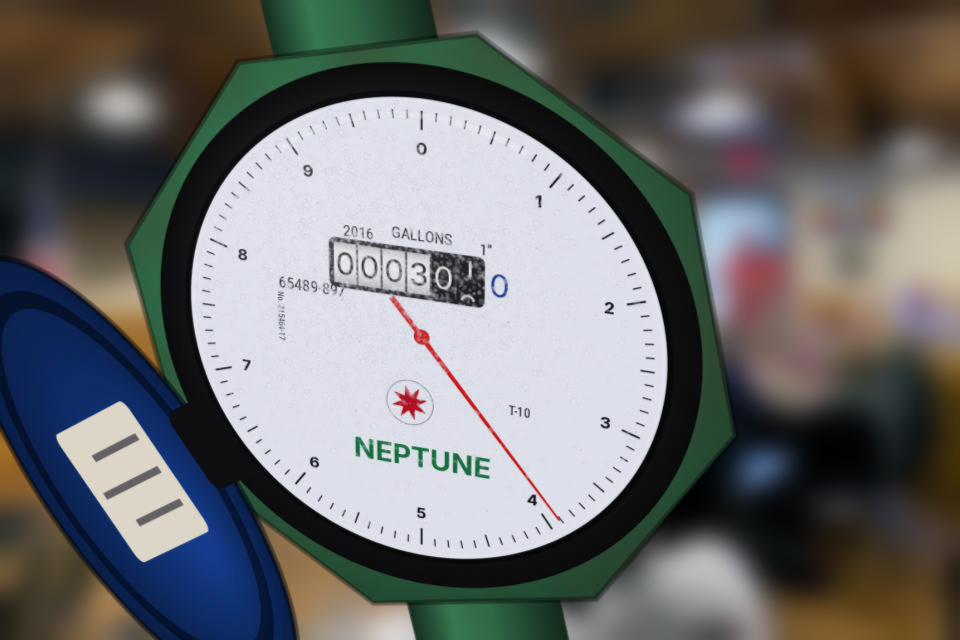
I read 3013.9 gal
